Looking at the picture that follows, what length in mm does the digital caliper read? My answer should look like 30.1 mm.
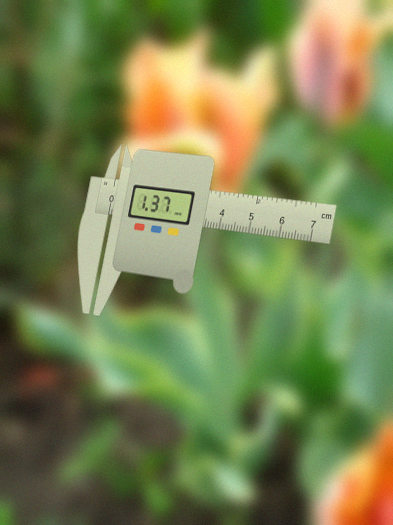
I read 1.37 mm
